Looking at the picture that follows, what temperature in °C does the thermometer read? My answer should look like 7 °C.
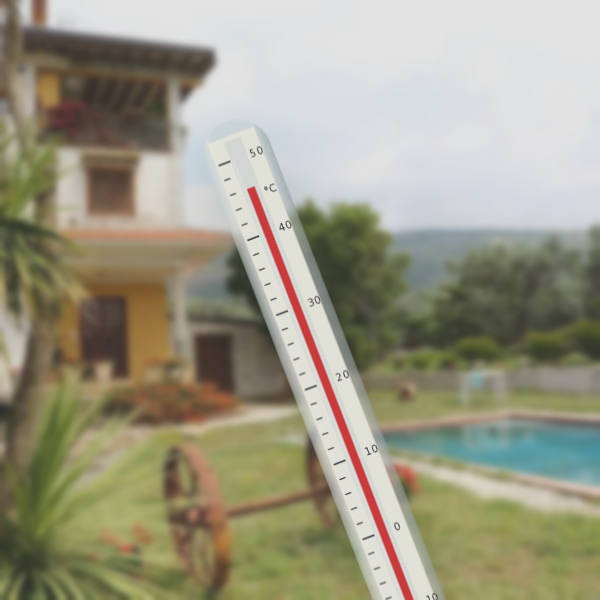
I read 46 °C
